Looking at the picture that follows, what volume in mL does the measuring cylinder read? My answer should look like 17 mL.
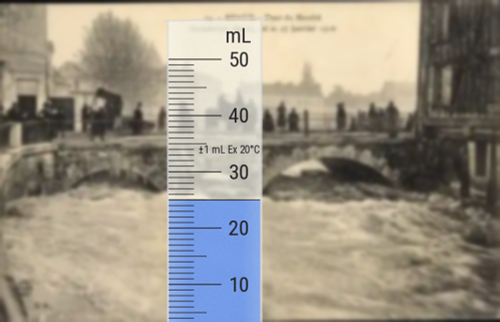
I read 25 mL
